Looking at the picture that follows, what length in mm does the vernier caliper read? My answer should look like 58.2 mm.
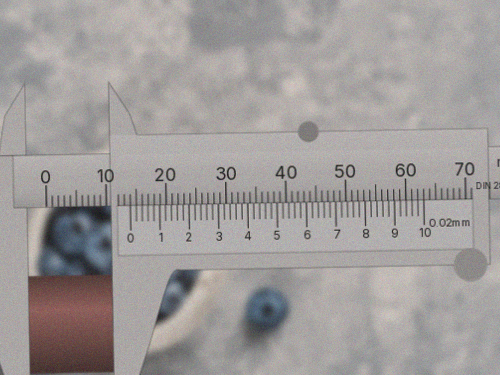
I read 14.0 mm
